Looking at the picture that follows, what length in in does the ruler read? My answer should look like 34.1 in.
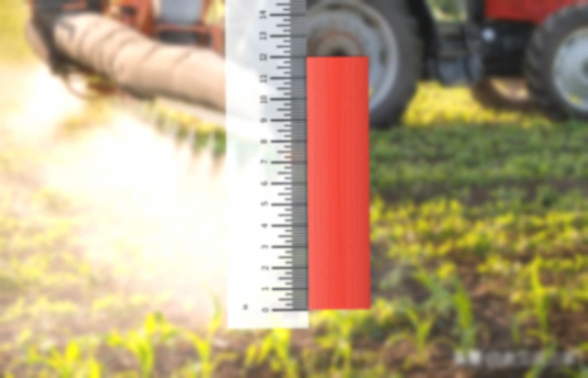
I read 12 in
